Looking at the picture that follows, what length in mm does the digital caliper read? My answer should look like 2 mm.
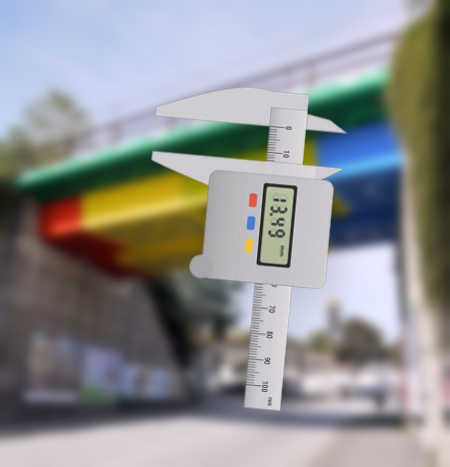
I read 13.49 mm
